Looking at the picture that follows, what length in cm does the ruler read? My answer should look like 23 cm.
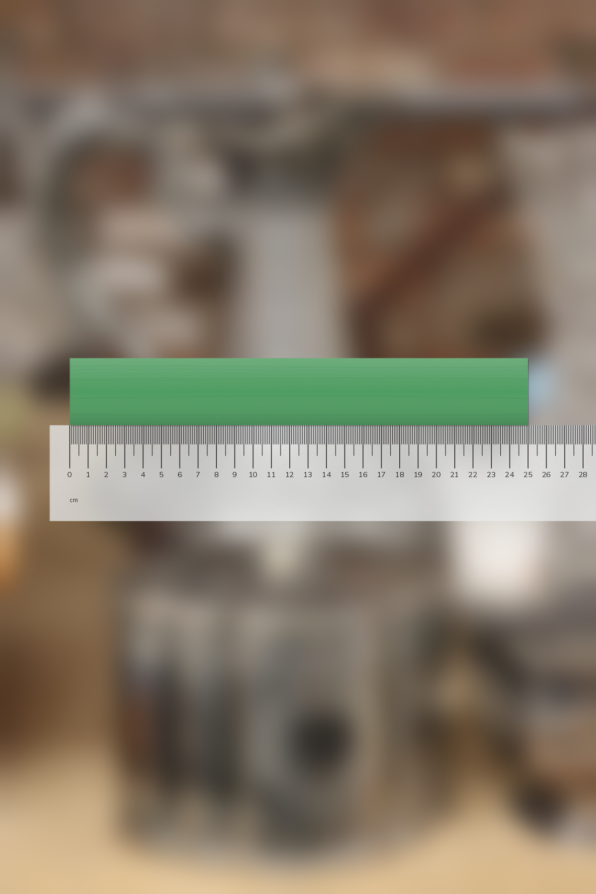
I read 25 cm
